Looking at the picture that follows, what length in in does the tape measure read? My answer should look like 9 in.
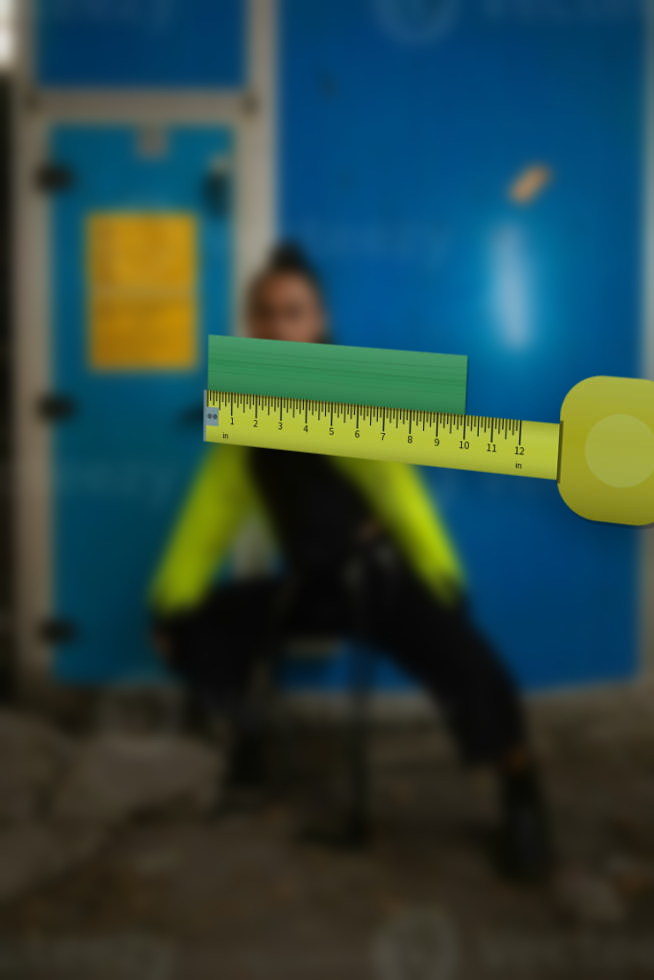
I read 10 in
